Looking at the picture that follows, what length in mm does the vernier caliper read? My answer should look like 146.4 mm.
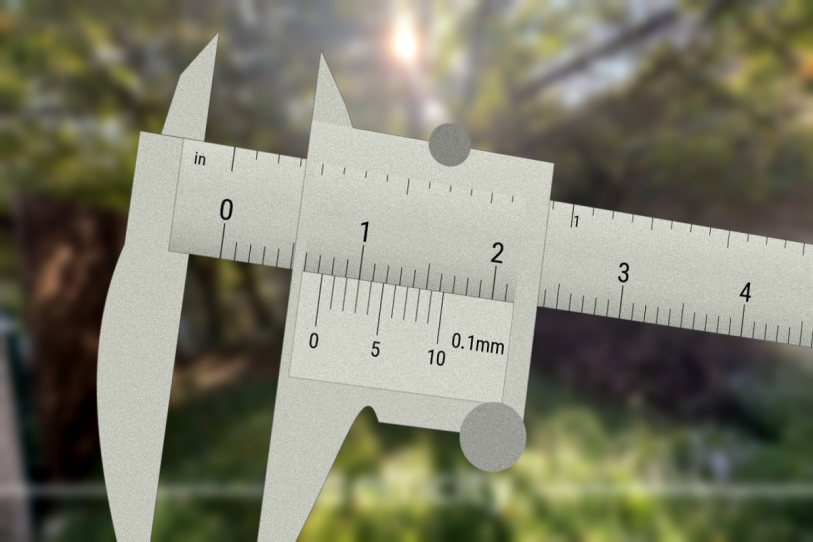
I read 7.3 mm
